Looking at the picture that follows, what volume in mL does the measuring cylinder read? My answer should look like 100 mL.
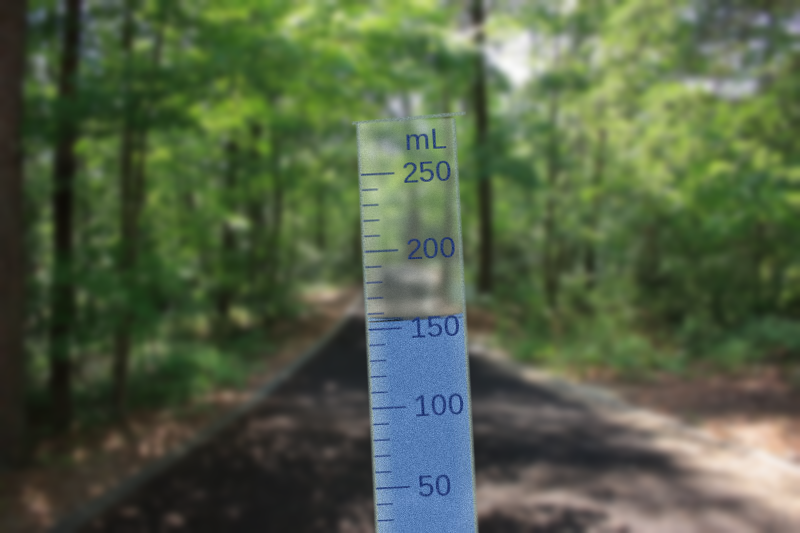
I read 155 mL
